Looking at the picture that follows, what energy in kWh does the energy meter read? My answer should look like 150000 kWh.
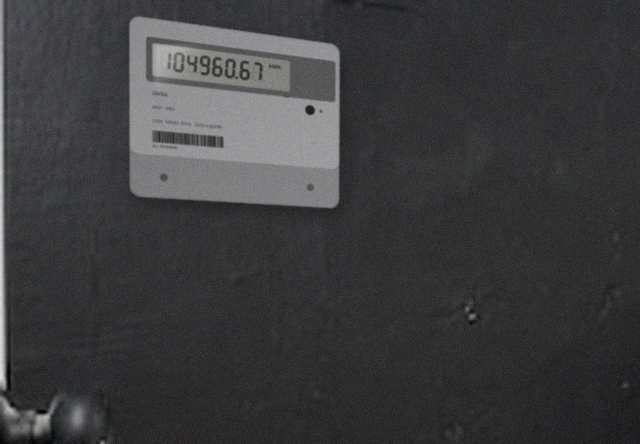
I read 104960.67 kWh
